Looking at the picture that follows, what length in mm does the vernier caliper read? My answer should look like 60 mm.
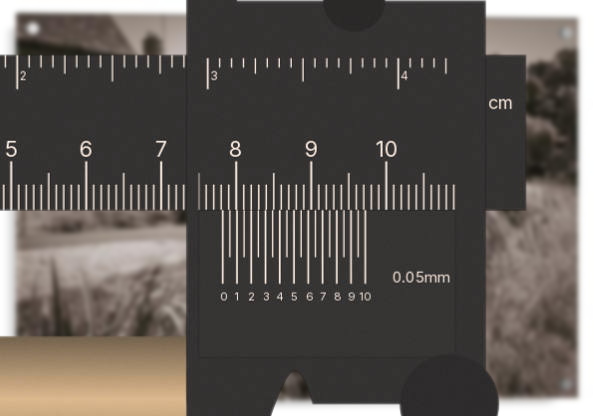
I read 78.2 mm
